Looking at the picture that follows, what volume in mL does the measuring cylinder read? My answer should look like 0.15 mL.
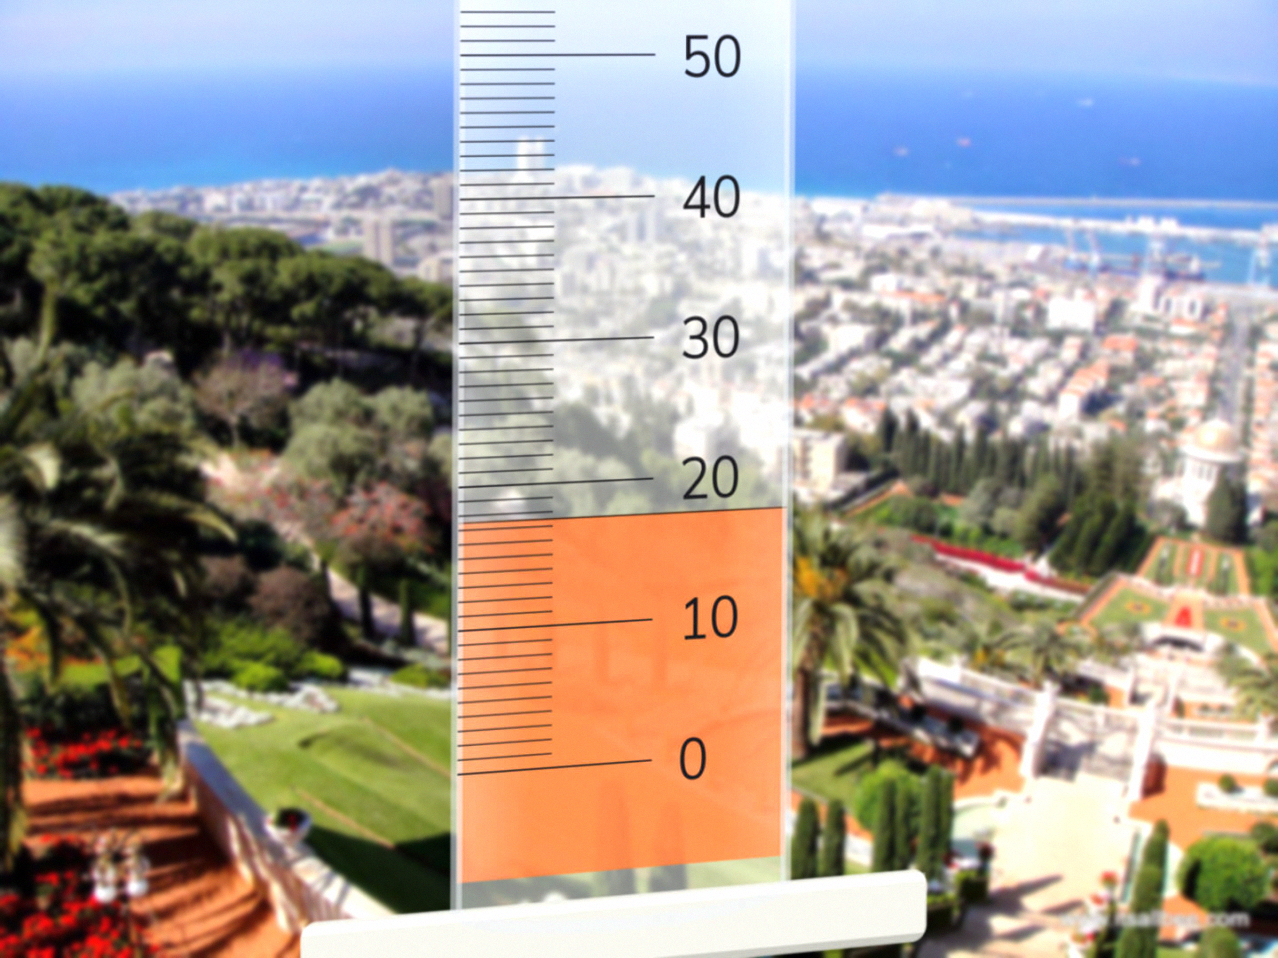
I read 17.5 mL
